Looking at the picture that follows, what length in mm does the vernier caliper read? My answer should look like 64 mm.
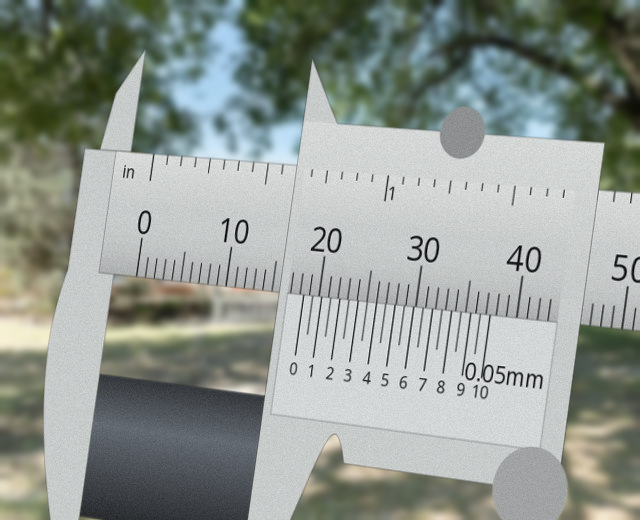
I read 18.4 mm
